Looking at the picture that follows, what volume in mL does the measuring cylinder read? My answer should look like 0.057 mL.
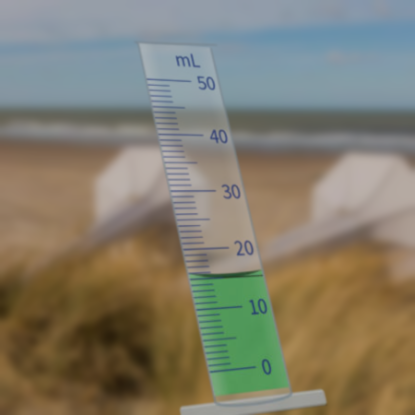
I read 15 mL
